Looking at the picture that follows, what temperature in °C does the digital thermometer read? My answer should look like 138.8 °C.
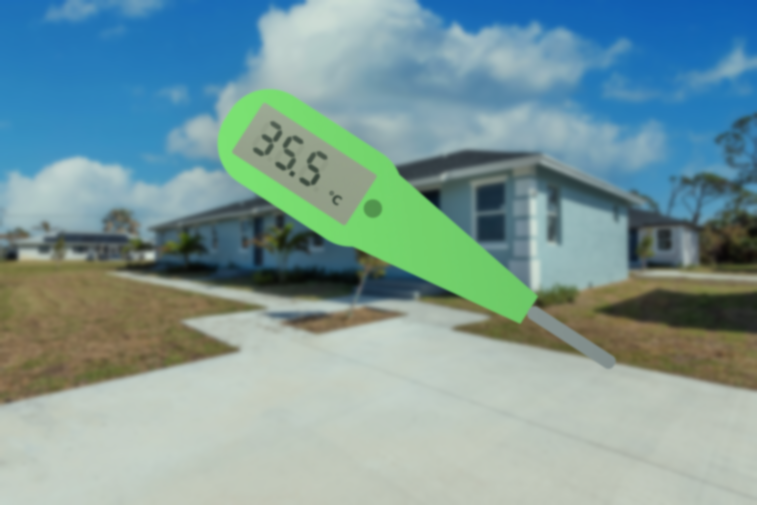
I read 35.5 °C
